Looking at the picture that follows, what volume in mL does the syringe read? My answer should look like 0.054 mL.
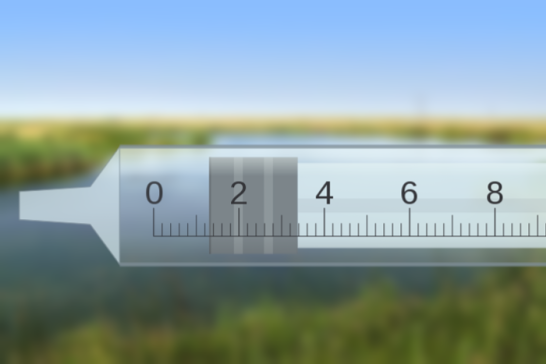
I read 1.3 mL
